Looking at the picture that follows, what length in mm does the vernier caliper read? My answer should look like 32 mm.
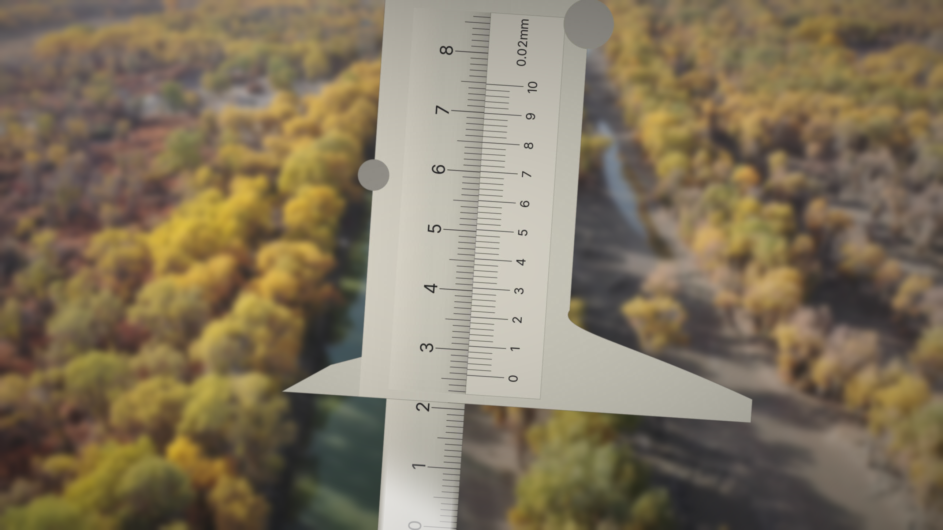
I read 25.8 mm
